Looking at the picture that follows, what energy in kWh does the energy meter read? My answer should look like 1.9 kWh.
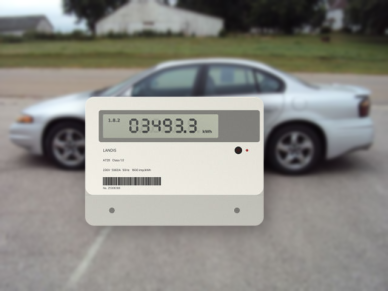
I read 3493.3 kWh
